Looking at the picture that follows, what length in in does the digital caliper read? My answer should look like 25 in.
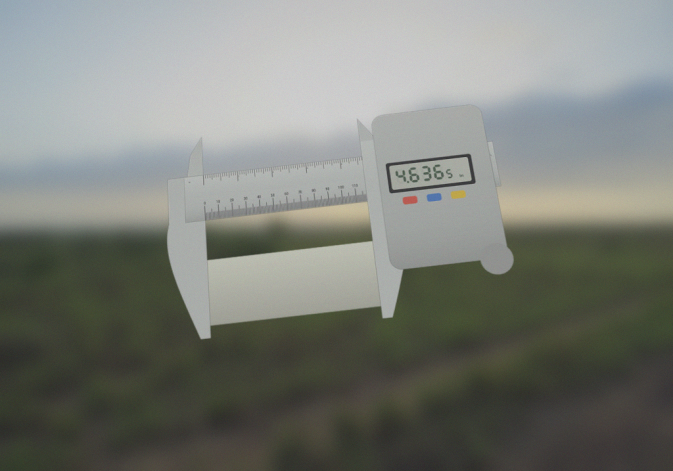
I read 4.6365 in
